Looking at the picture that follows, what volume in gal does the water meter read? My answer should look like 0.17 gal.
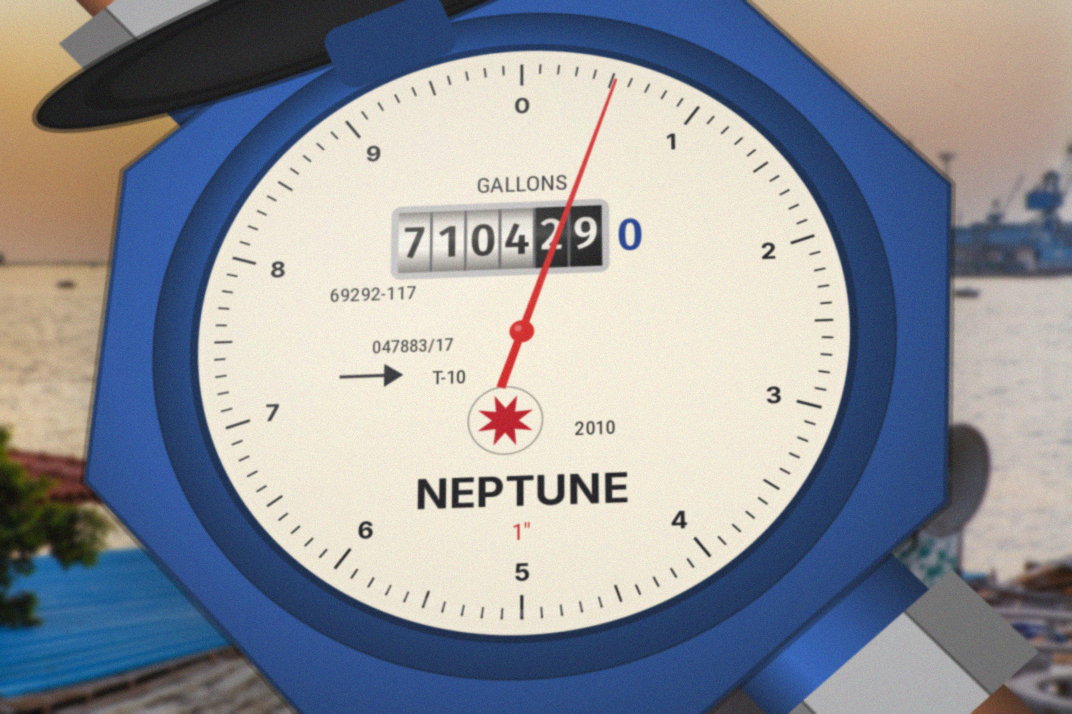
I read 7104290.5 gal
